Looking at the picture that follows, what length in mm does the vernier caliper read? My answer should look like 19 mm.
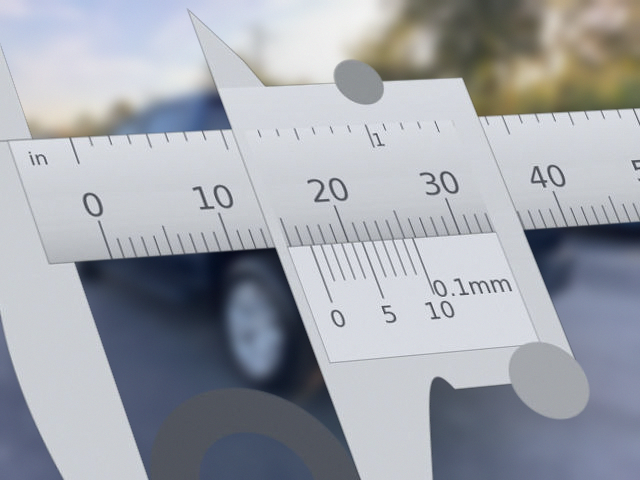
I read 16.7 mm
